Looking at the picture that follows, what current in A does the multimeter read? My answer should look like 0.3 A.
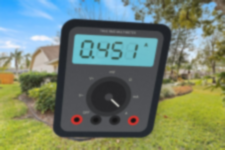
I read 0.451 A
